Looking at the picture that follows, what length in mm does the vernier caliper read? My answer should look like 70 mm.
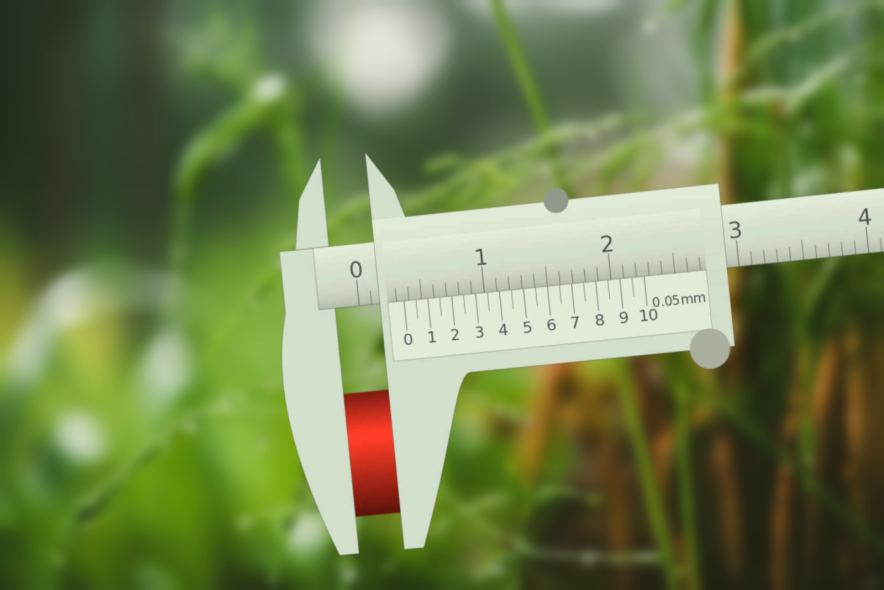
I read 3.6 mm
